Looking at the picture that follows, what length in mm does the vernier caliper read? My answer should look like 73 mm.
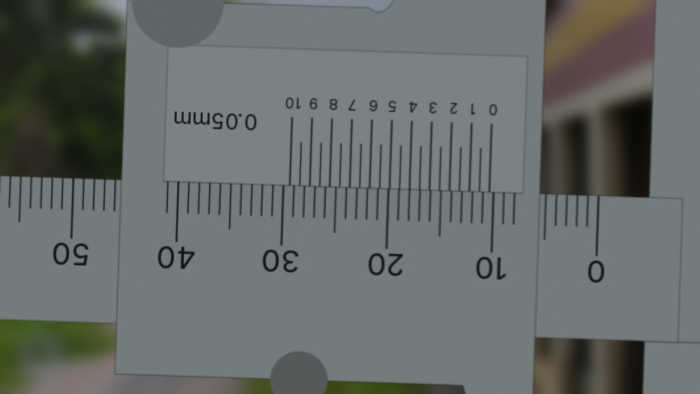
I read 10.4 mm
